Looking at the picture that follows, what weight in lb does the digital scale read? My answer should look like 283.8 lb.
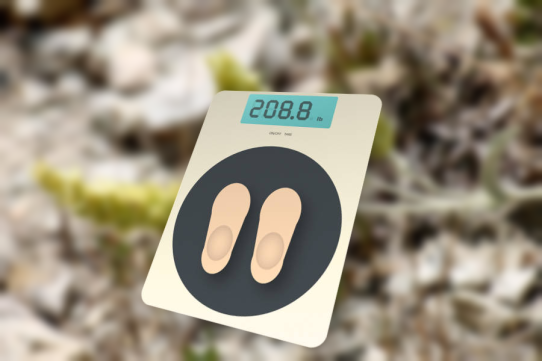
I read 208.8 lb
